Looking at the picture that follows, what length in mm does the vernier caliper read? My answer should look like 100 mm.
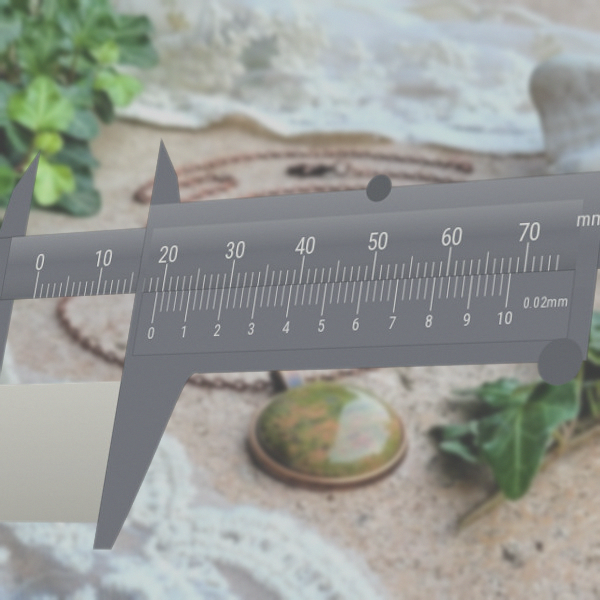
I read 19.2 mm
